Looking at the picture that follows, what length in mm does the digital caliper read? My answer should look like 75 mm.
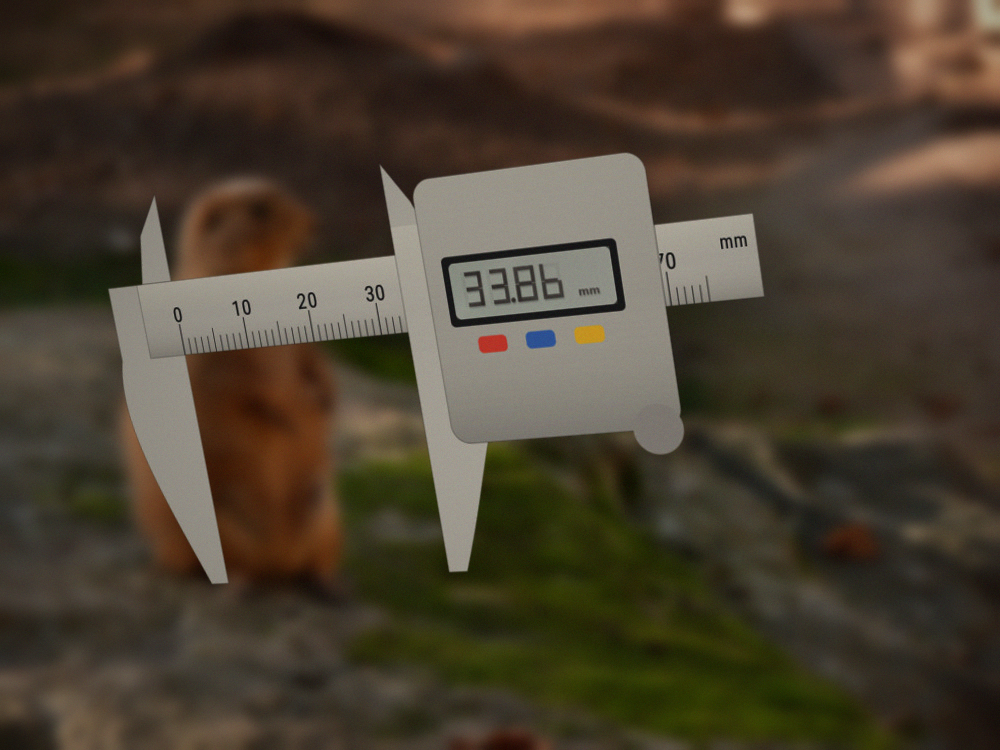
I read 33.86 mm
